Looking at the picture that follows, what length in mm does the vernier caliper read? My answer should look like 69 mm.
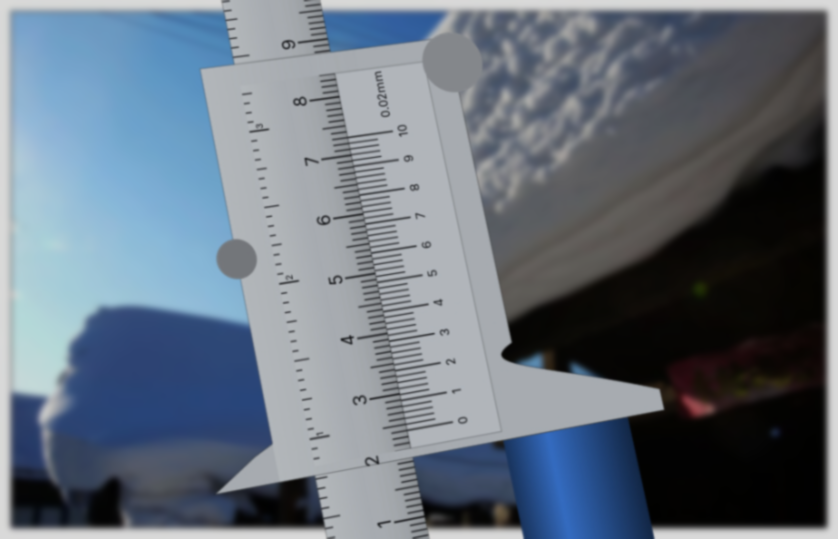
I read 24.0 mm
